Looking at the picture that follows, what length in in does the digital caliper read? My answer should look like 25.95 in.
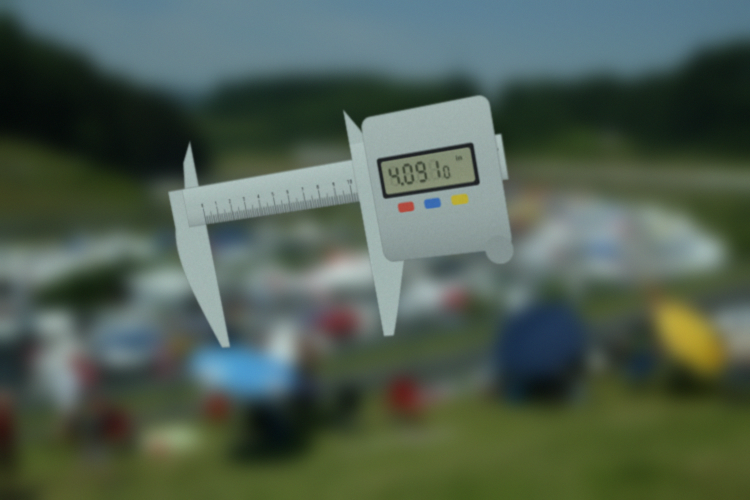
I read 4.0910 in
